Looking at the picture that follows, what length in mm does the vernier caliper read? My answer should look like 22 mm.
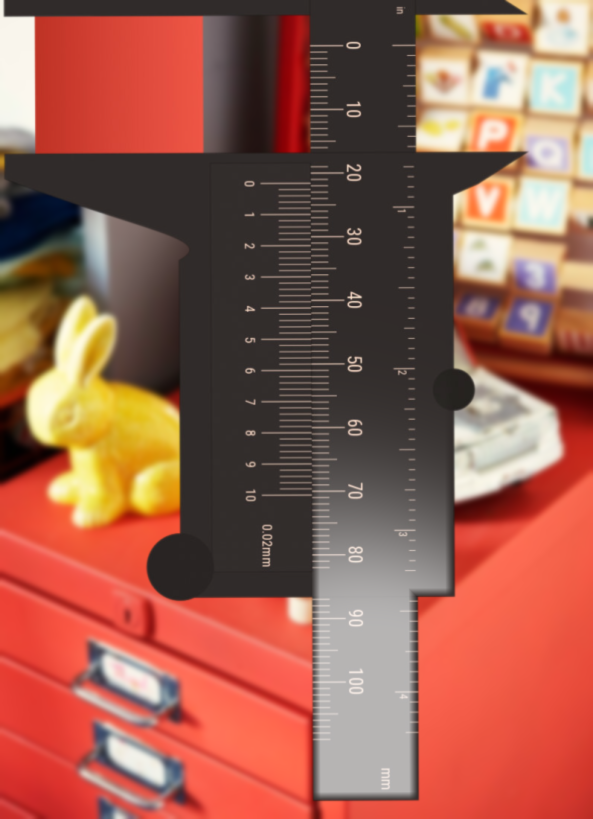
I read 21.6 mm
